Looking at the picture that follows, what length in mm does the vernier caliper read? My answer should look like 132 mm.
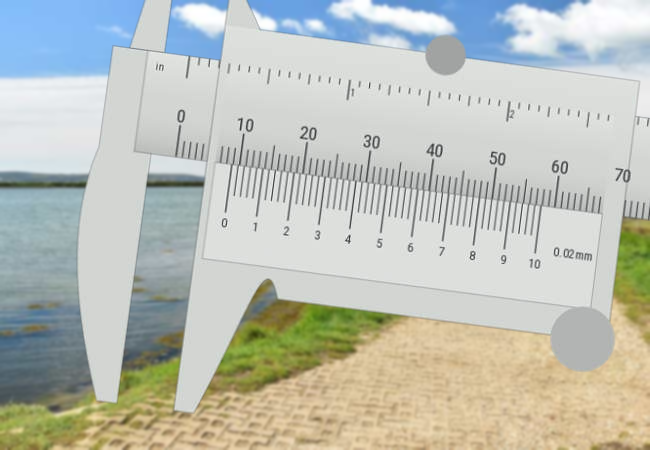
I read 8.8 mm
